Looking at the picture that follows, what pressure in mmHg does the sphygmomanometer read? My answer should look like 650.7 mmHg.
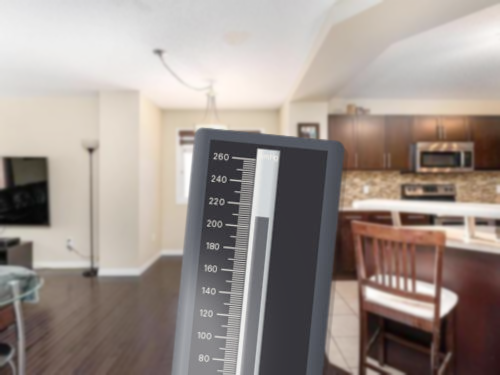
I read 210 mmHg
